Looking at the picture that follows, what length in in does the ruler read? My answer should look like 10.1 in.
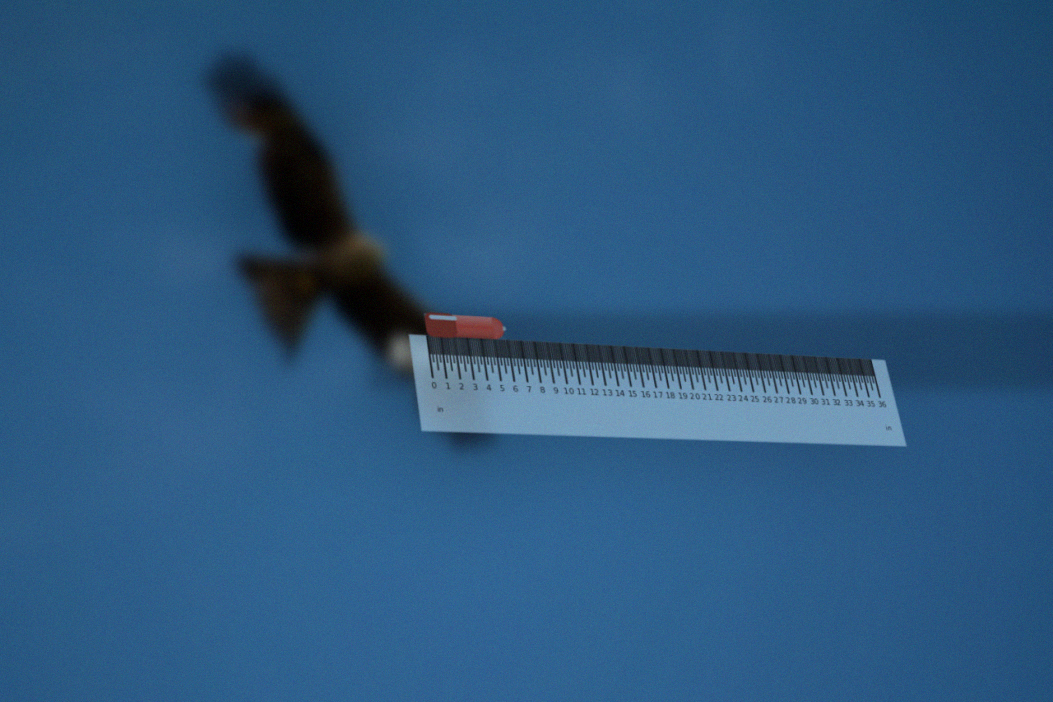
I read 6 in
